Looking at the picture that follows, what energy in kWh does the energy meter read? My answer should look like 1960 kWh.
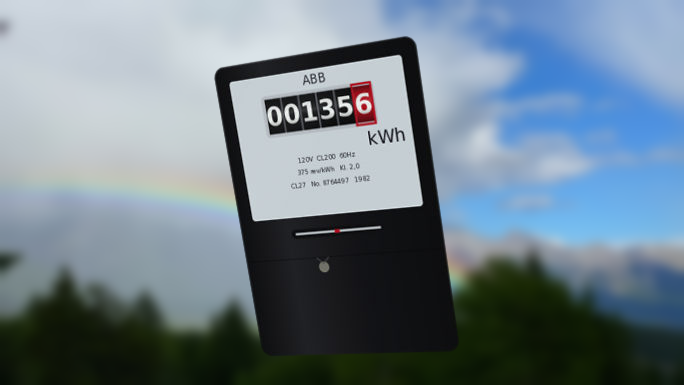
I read 135.6 kWh
